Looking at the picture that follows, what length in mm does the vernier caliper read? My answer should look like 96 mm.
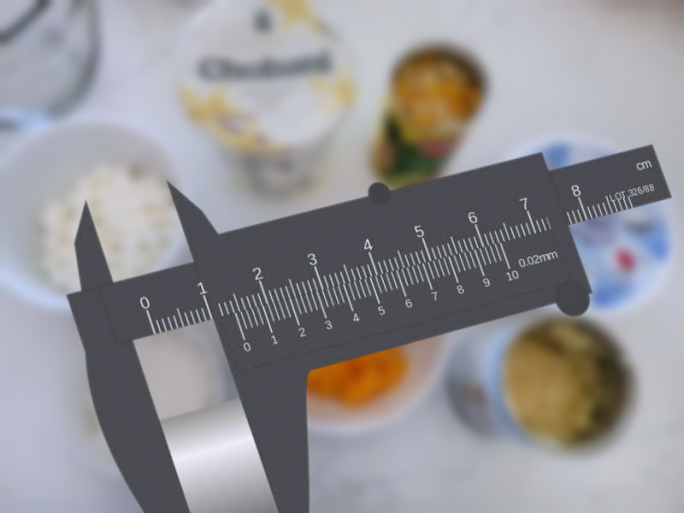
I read 14.2 mm
